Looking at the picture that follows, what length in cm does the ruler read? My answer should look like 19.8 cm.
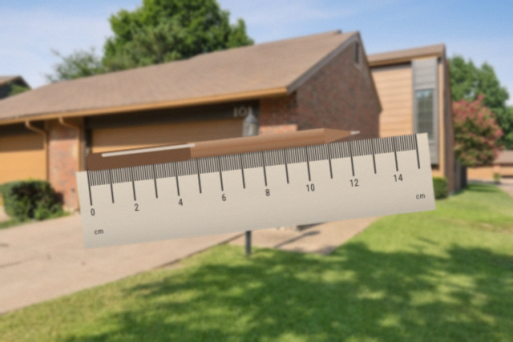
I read 12.5 cm
